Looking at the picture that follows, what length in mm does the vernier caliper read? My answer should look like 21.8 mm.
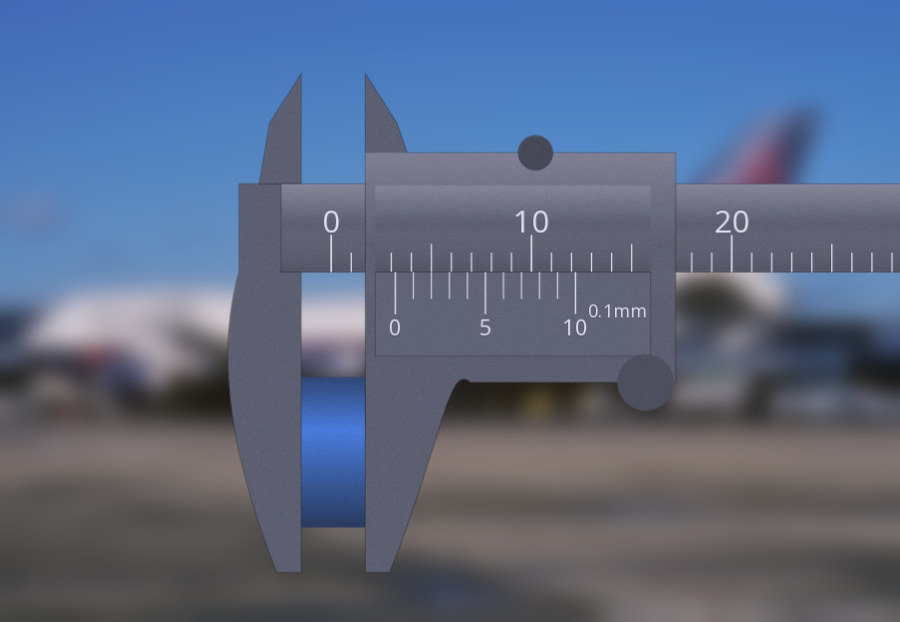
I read 3.2 mm
